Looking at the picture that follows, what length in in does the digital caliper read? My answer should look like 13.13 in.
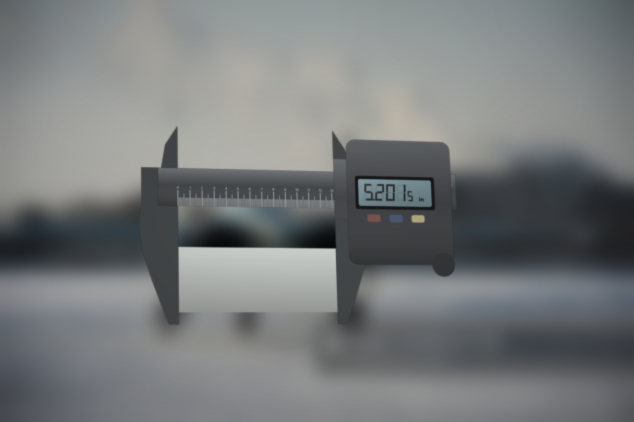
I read 5.2015 in
